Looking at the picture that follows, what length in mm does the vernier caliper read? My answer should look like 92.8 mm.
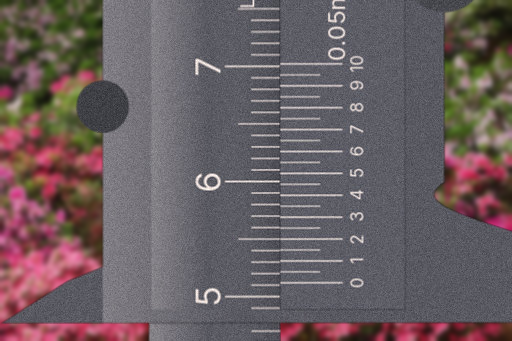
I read 51.2 mm
